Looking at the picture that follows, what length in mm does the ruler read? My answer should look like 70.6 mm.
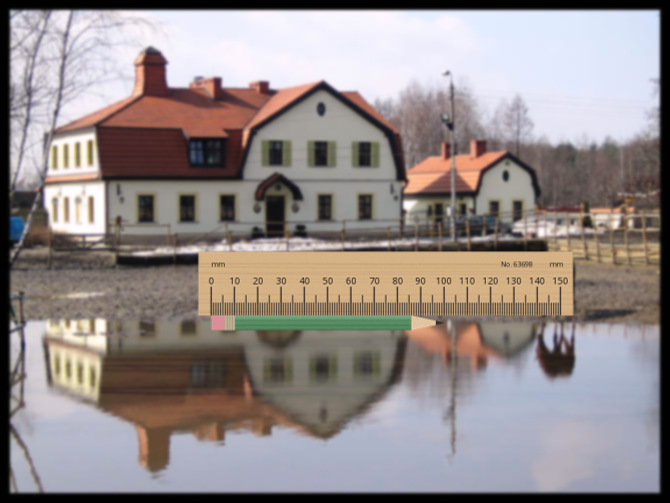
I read 100 mm
